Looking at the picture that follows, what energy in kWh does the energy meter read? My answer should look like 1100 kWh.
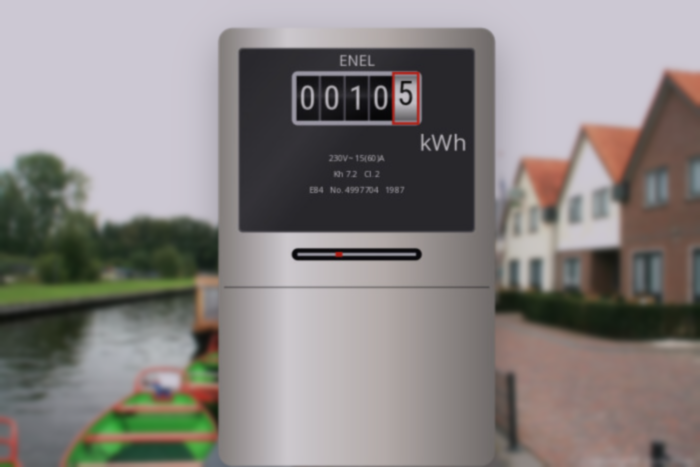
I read 10.5 kWh
